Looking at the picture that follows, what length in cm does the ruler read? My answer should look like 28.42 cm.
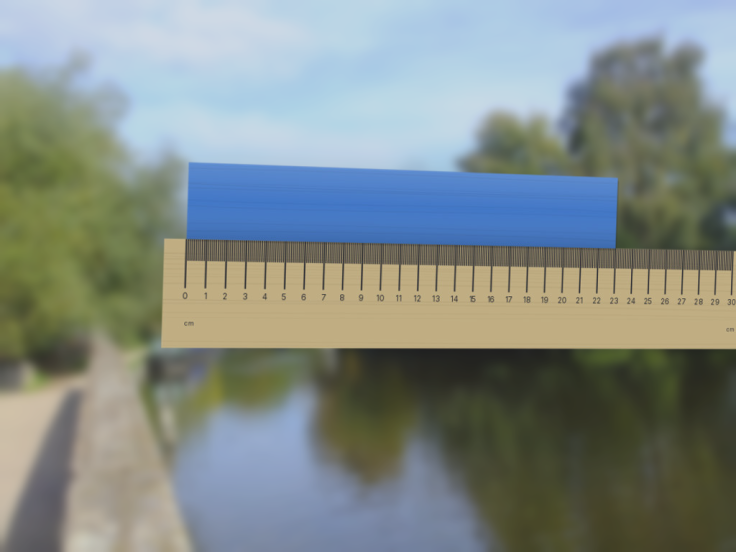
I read 23 cm
